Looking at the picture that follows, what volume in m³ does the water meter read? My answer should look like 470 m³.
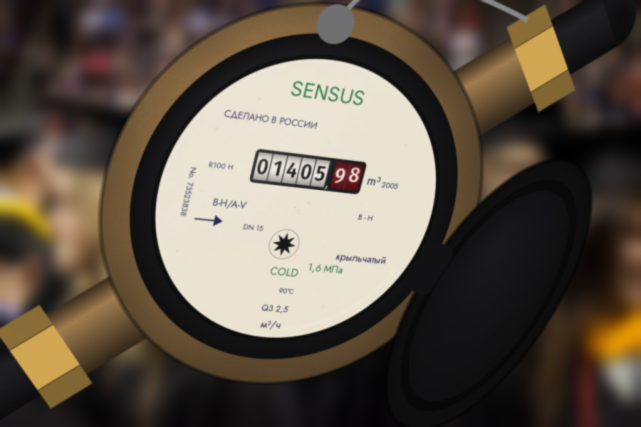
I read 1405.98 m³
